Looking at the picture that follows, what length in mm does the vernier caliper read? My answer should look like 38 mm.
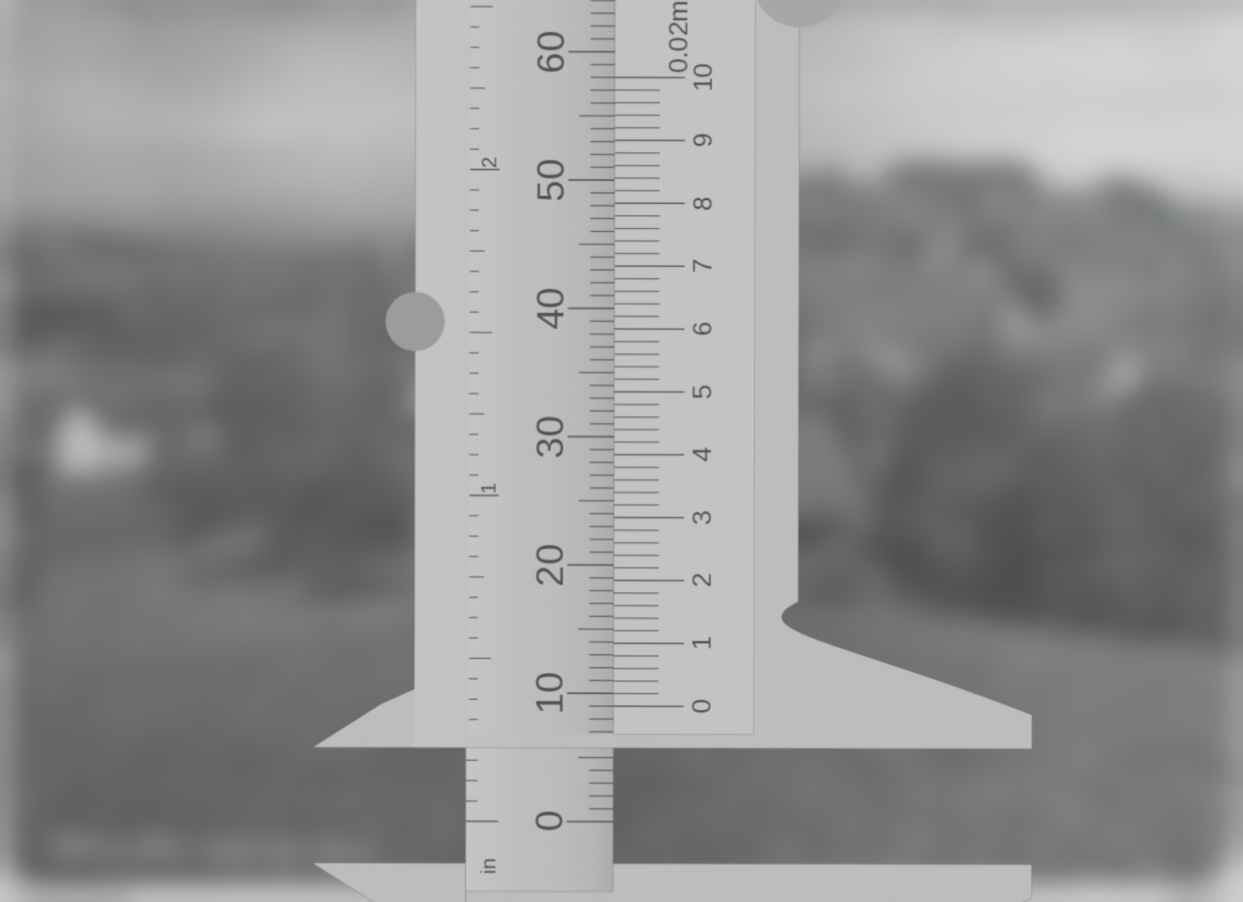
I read 9.0 mm
